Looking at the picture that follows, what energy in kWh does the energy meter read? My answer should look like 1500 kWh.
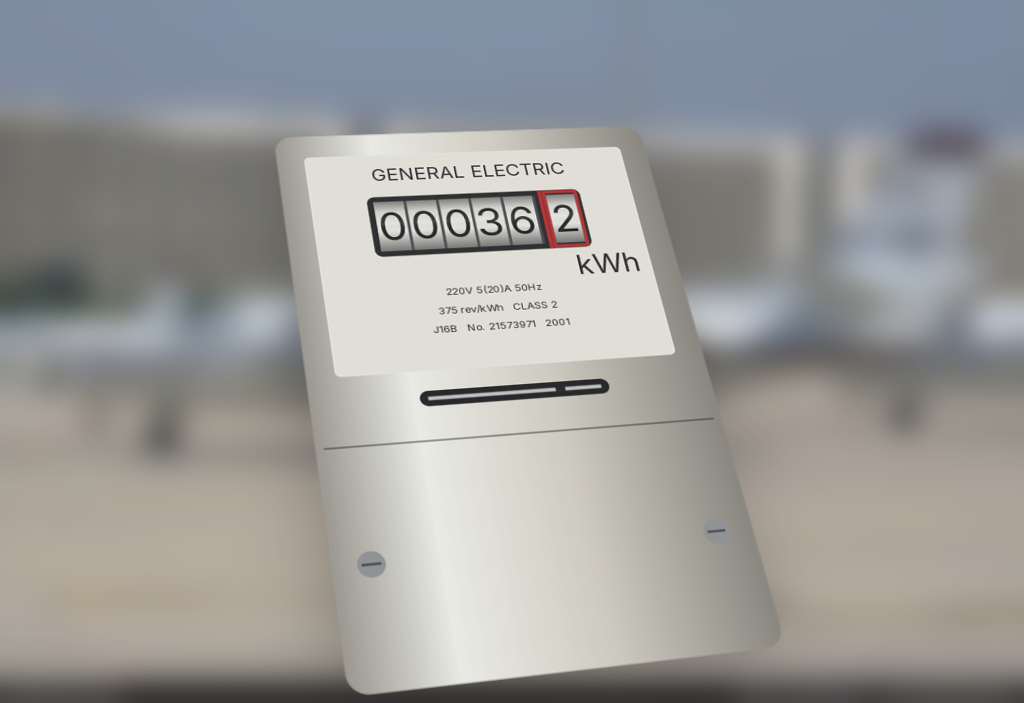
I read 36.2 kWh
